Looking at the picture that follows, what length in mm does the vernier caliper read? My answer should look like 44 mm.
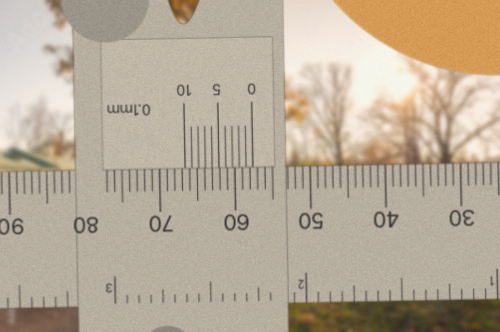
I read 57.6 mm
